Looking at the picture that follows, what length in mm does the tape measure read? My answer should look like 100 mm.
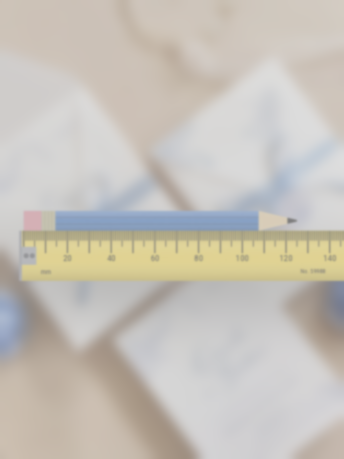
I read 125 mm
